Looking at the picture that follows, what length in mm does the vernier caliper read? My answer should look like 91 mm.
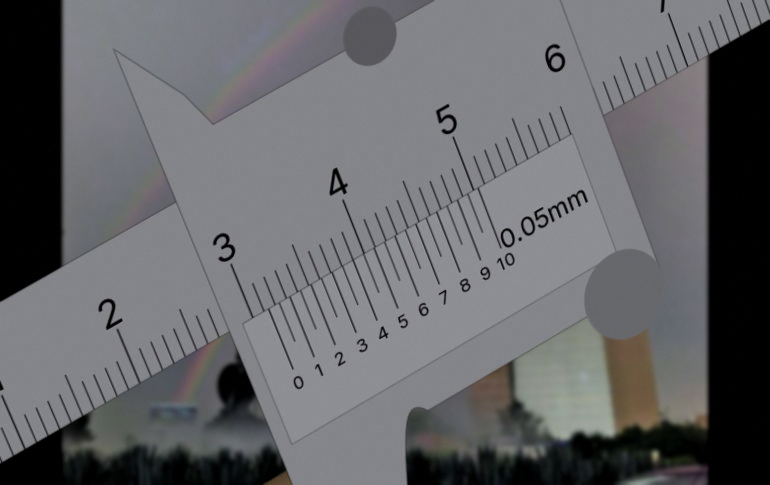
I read 31.4 mm
